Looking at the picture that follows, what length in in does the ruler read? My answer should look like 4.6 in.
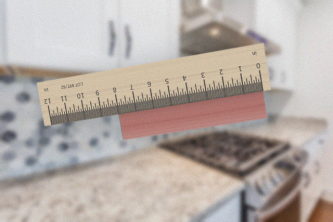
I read 8 in
